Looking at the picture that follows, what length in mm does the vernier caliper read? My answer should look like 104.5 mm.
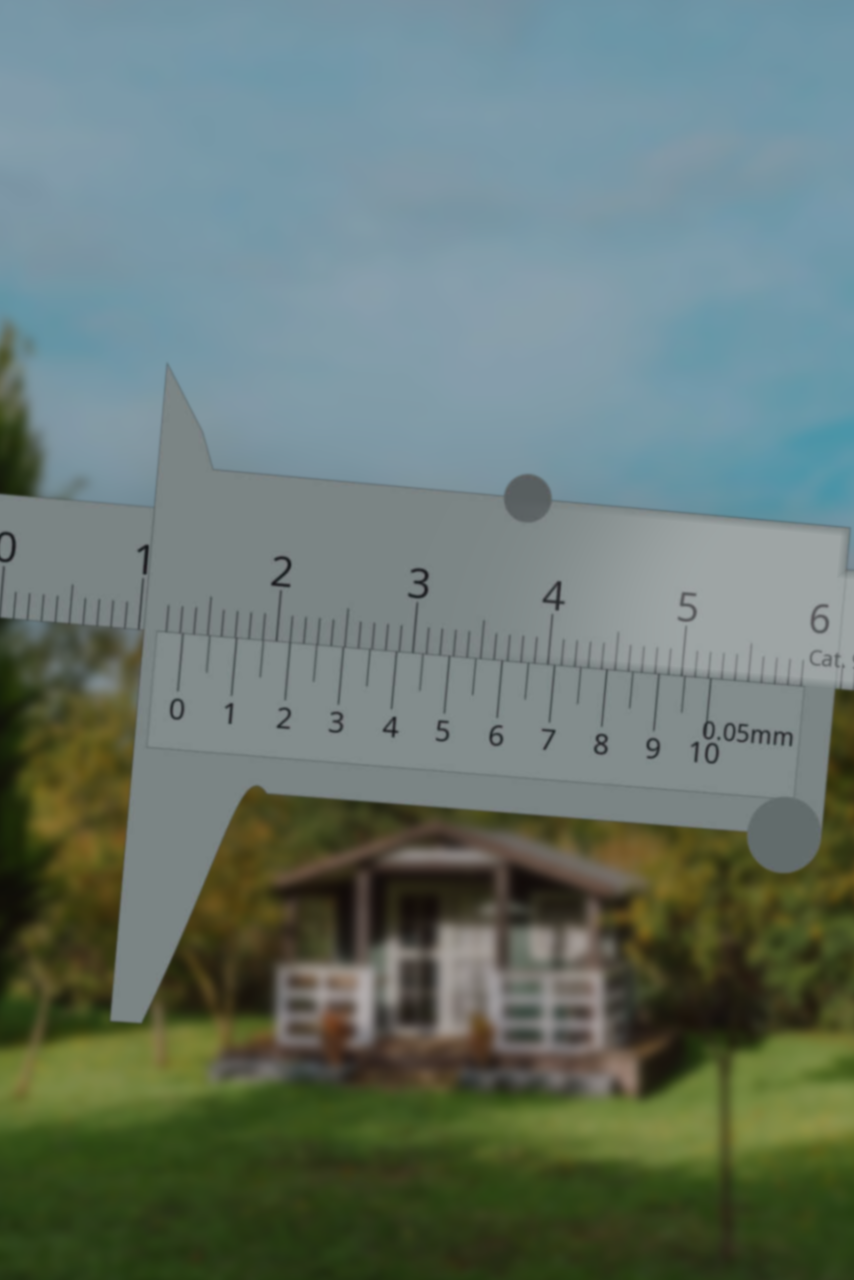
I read 13.2 mm
